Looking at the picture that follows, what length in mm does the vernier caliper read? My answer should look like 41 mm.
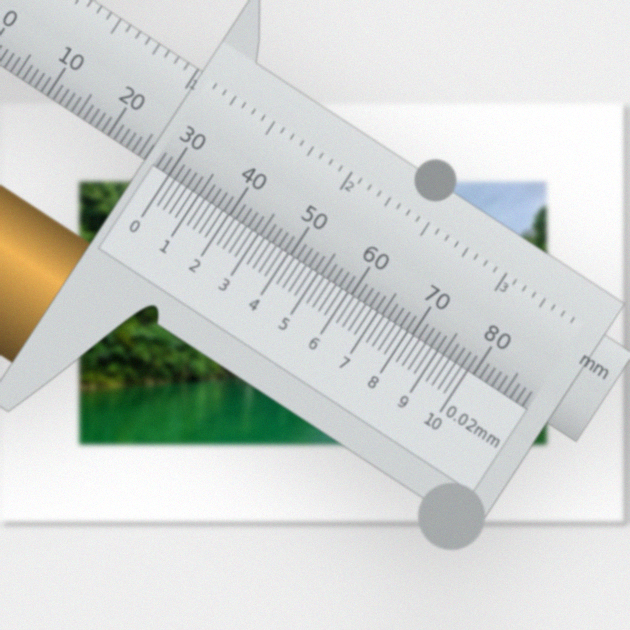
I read 30.0 mm
